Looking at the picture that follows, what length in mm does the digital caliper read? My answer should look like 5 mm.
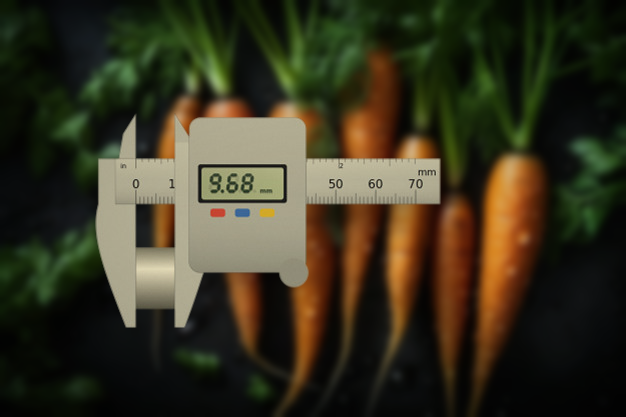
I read 9.68 mm
